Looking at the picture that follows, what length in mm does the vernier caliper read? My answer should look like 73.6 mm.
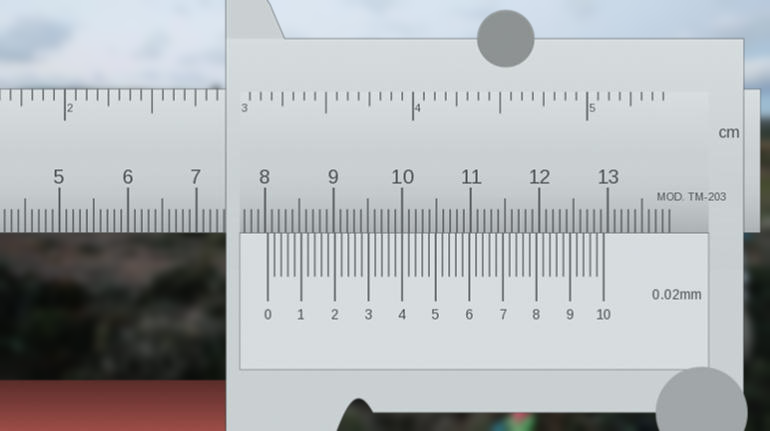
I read 80.4 mm
